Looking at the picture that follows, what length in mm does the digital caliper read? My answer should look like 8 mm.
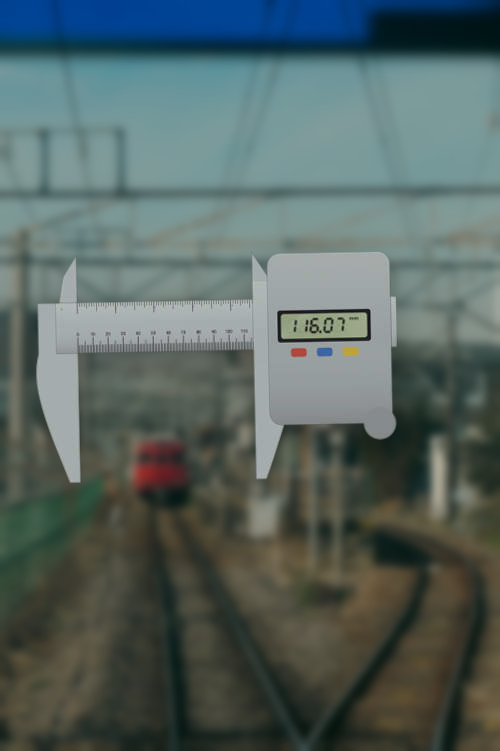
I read 116.07 mm
